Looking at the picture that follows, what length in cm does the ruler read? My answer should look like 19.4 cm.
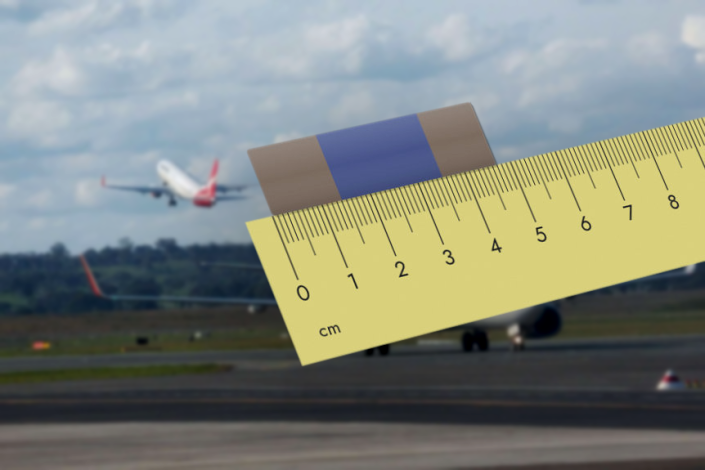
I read 4.7 cm
